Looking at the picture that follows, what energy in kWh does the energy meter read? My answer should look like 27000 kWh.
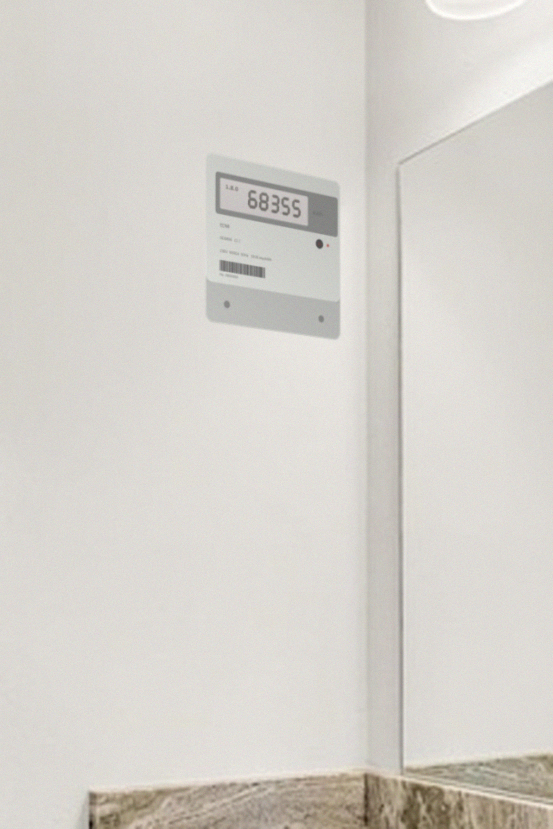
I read 68355 kWh
